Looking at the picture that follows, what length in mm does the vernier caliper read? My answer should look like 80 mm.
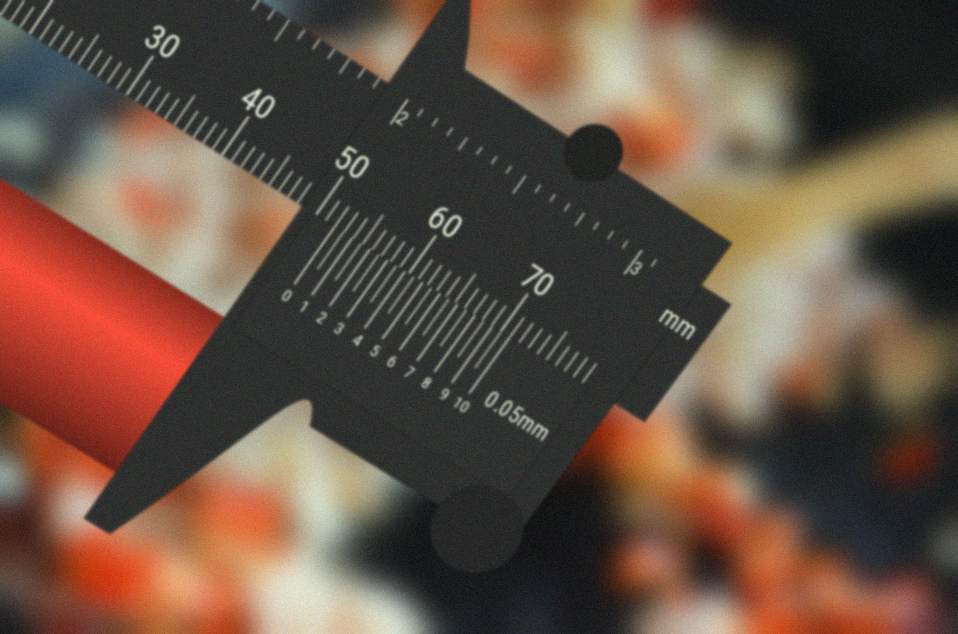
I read 52.0 mm
